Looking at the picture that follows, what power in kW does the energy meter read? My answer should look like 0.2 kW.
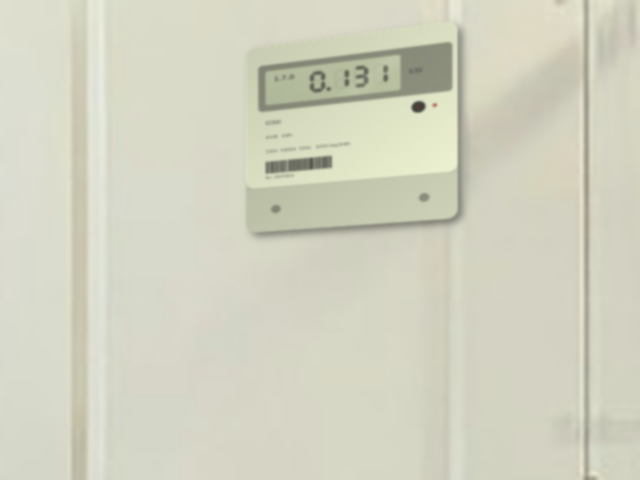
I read 0.131 kW
